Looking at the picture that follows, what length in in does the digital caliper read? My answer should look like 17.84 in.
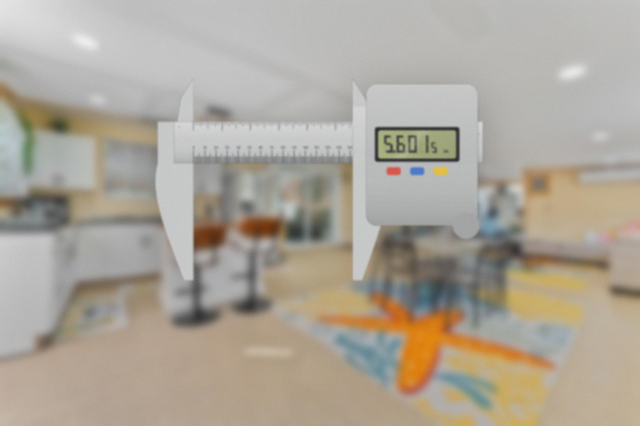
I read 5.6015 in
